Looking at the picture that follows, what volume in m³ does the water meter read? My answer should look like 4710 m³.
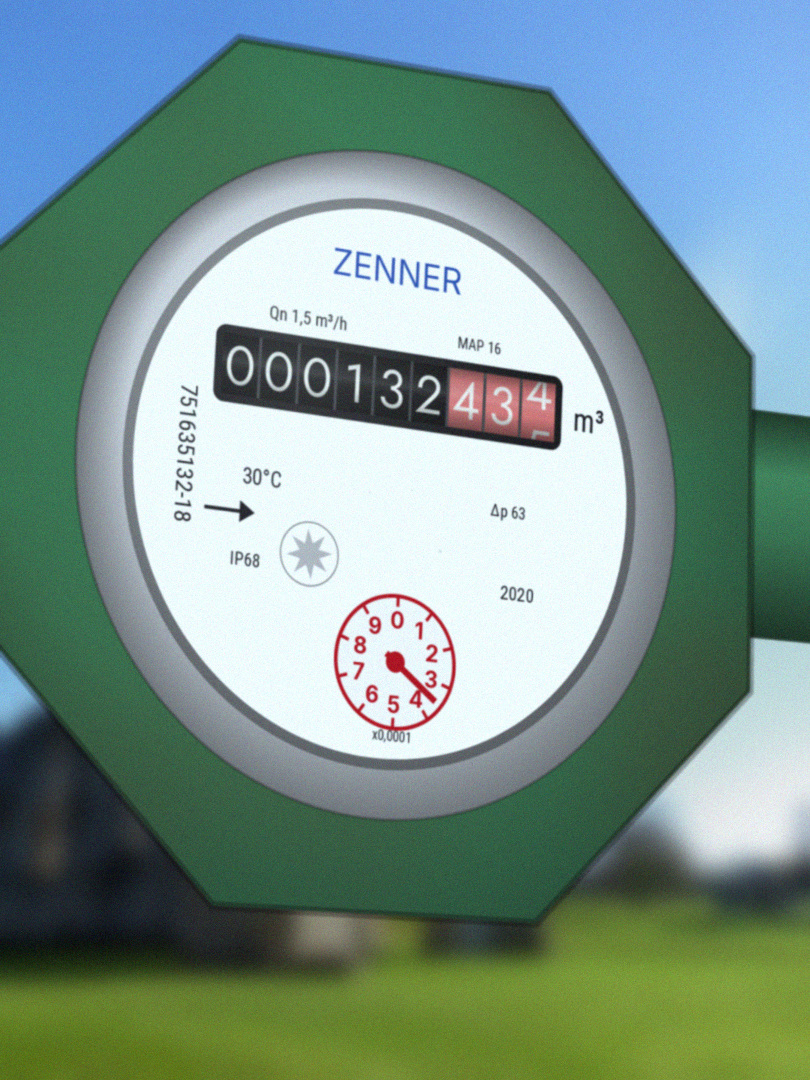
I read 132.4343 m³
